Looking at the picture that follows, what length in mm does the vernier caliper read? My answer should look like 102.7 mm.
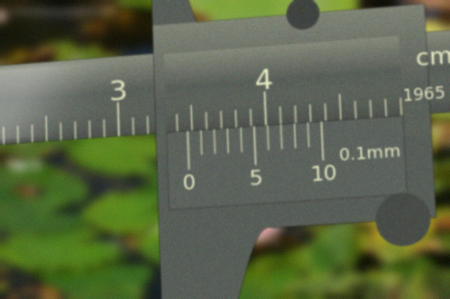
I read 34.7 mm
